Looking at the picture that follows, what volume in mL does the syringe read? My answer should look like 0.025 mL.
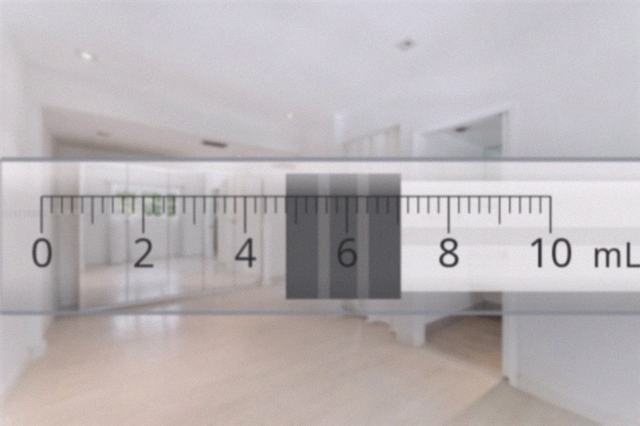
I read 4.8 mL
